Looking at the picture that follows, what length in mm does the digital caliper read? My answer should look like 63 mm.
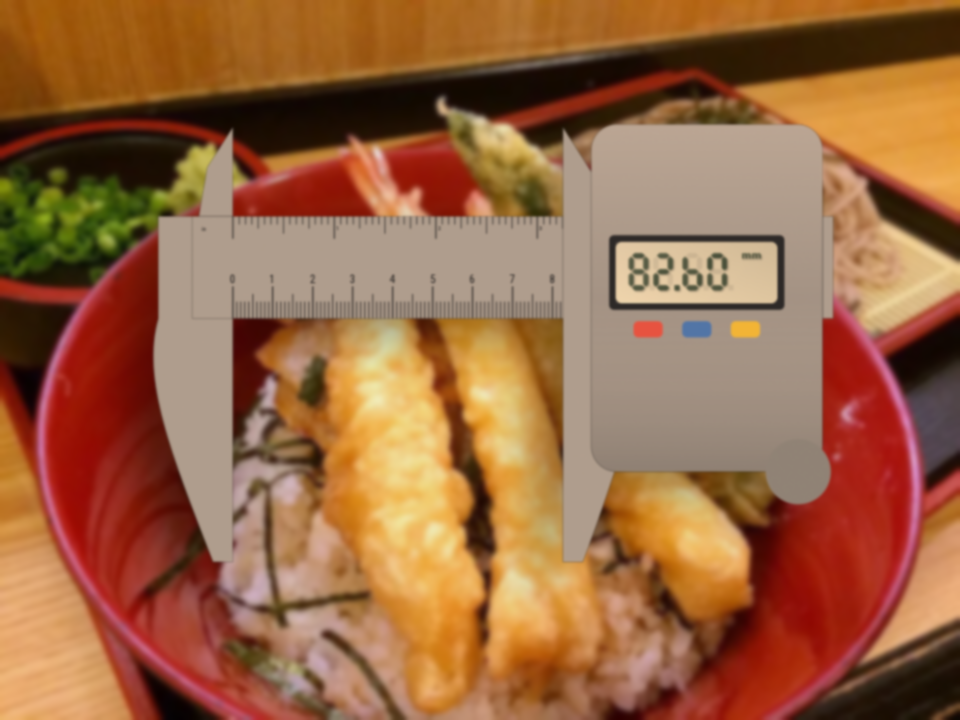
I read 82.60 mm
